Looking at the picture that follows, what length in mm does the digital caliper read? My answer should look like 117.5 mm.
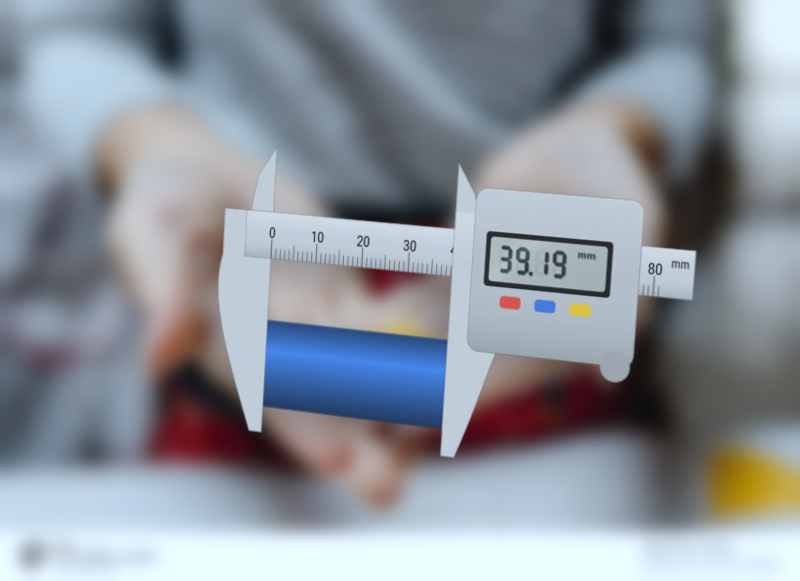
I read 39.19 mm
